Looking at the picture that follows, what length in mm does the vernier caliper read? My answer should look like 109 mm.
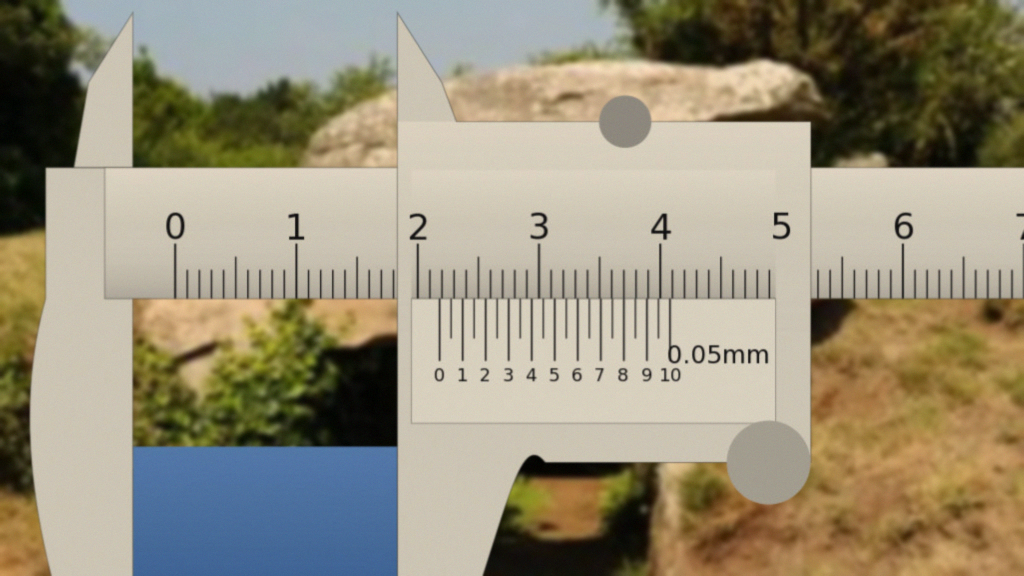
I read 21.8 mm
